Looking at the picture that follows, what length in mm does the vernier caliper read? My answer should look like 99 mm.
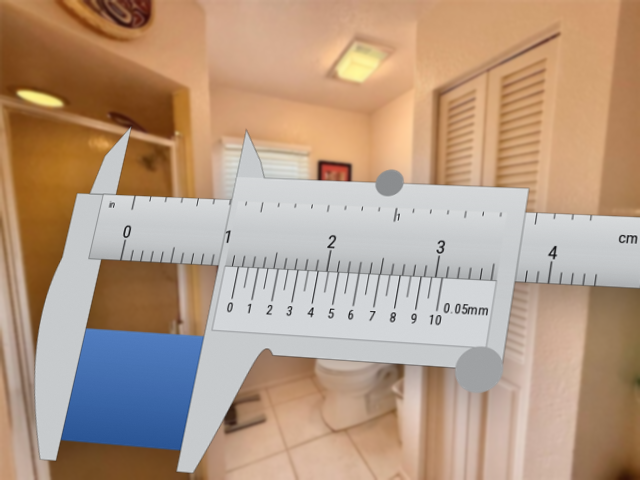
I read 11.6 mm
